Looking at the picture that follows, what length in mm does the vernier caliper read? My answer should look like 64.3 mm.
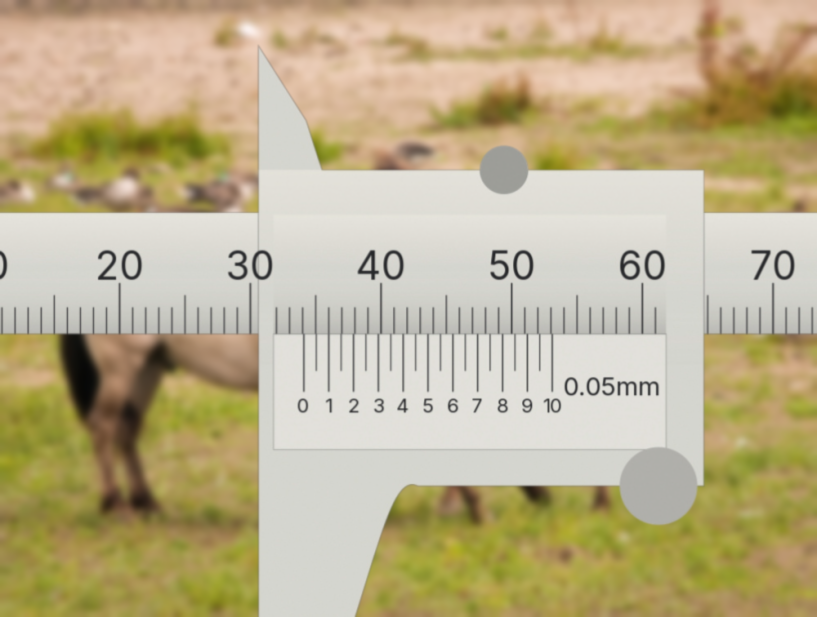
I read 34.1 mm
